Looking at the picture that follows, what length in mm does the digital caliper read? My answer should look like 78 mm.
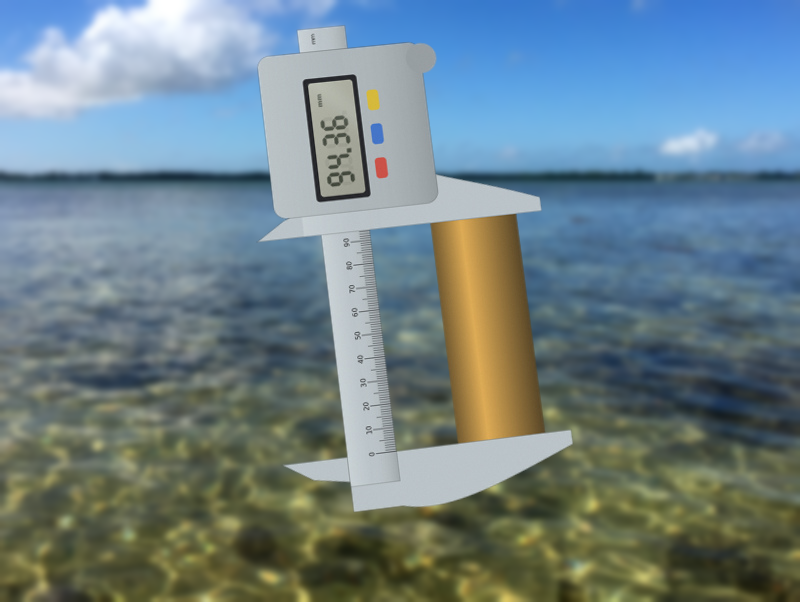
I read 94.36 mm
